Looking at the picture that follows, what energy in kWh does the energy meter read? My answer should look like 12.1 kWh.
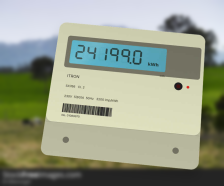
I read 24199.0 kWh
